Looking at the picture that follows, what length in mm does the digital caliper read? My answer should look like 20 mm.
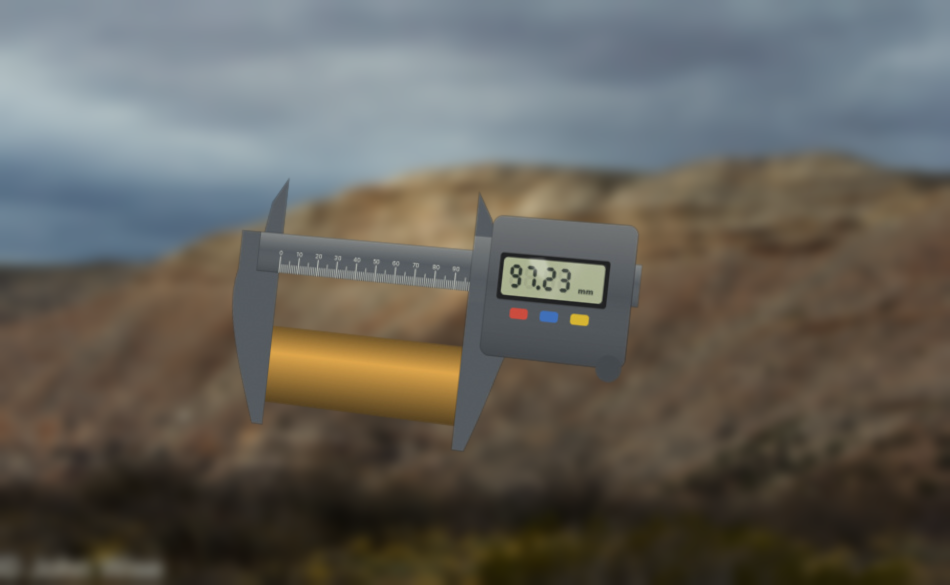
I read 97.23 mm
